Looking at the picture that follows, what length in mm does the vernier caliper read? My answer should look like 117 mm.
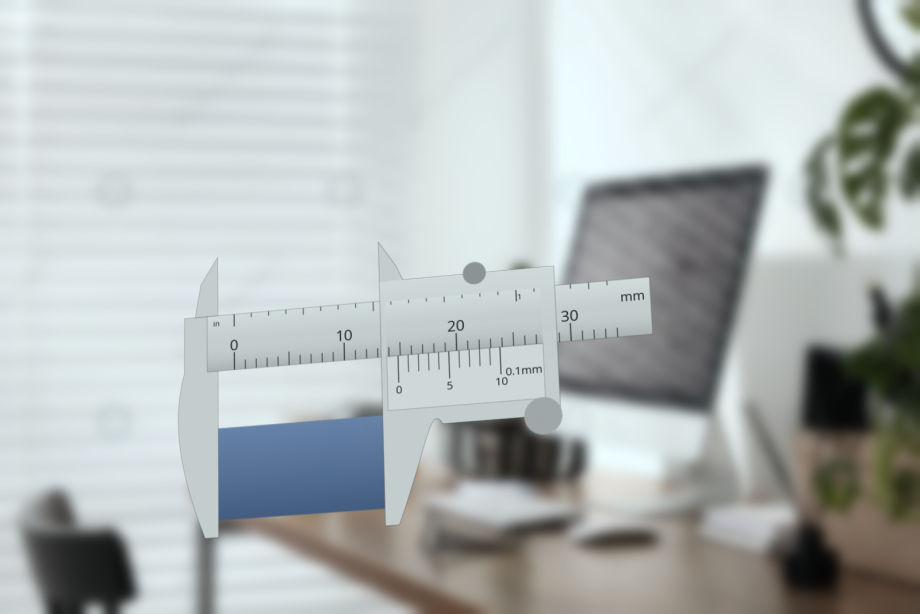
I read 14.8 mm
